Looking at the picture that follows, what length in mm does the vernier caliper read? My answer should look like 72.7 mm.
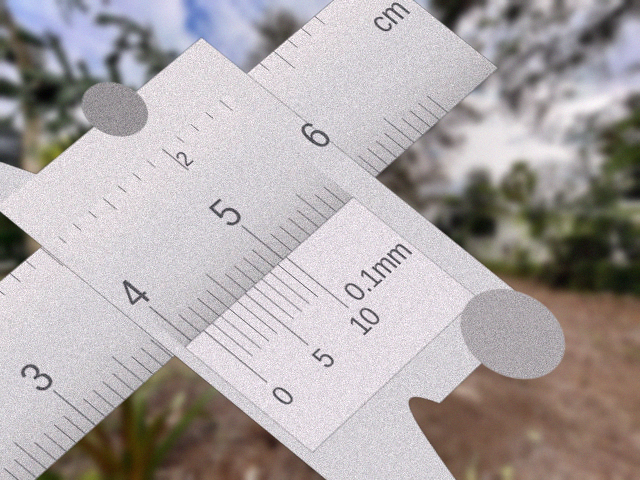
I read 41.3 mm
